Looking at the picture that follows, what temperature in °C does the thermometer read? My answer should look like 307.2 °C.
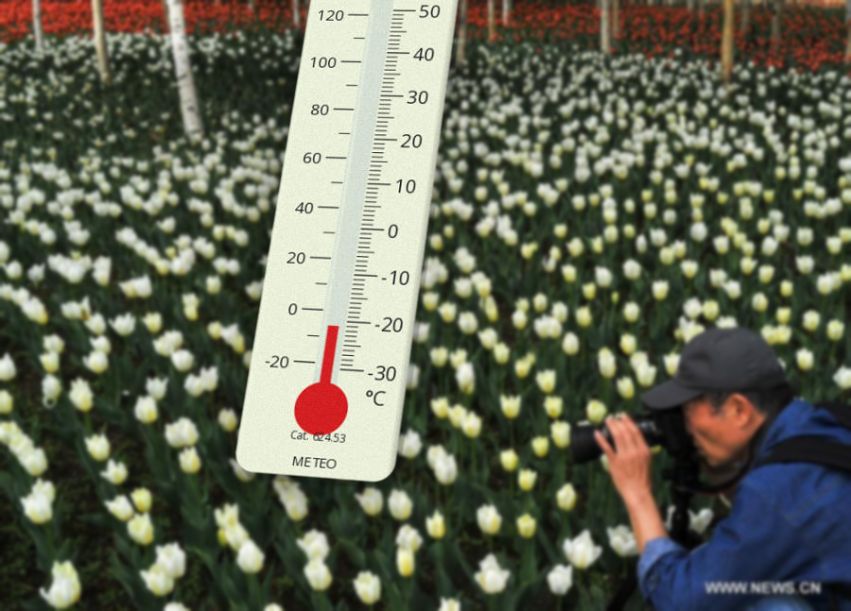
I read -21 °C
